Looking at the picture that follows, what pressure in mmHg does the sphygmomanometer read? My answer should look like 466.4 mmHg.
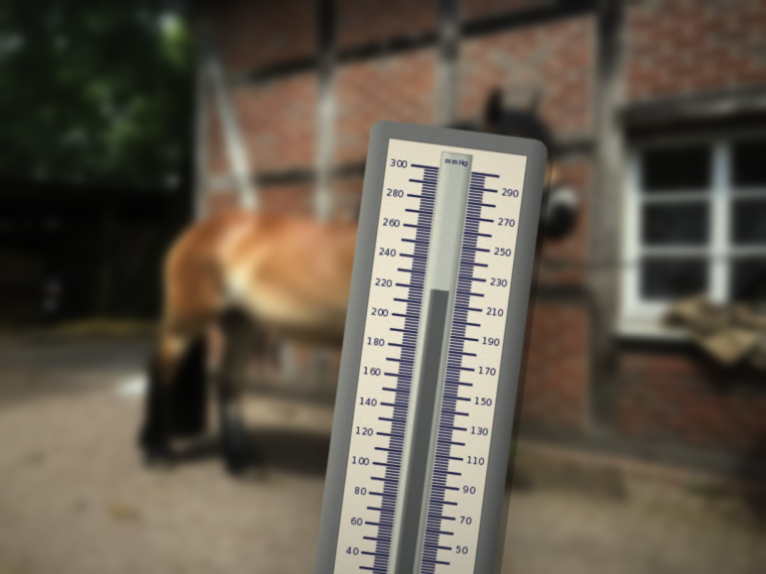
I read 220 mmHg
